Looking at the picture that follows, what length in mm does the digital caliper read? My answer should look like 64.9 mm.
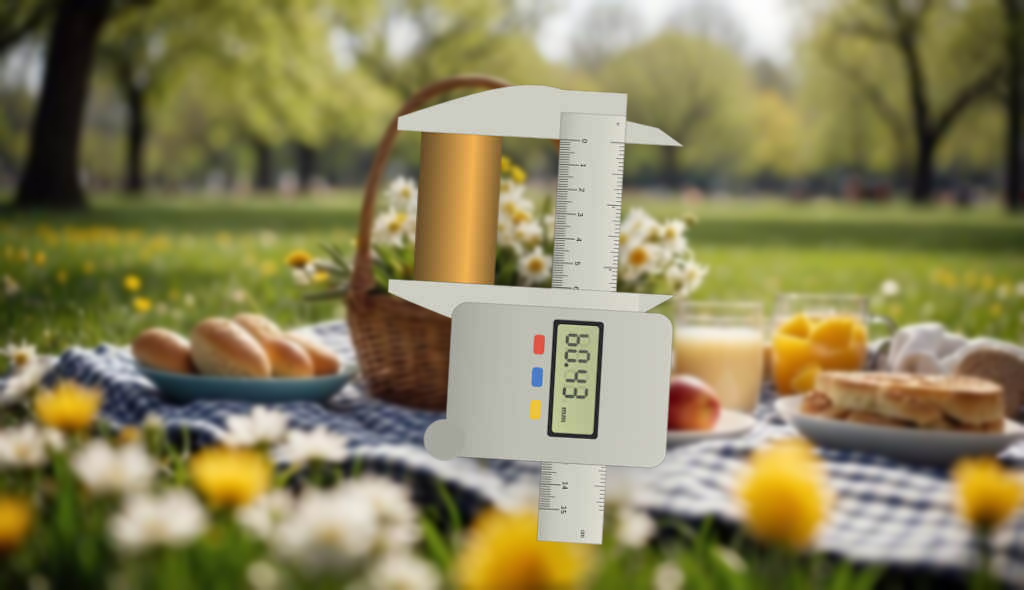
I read 60.43 mm
